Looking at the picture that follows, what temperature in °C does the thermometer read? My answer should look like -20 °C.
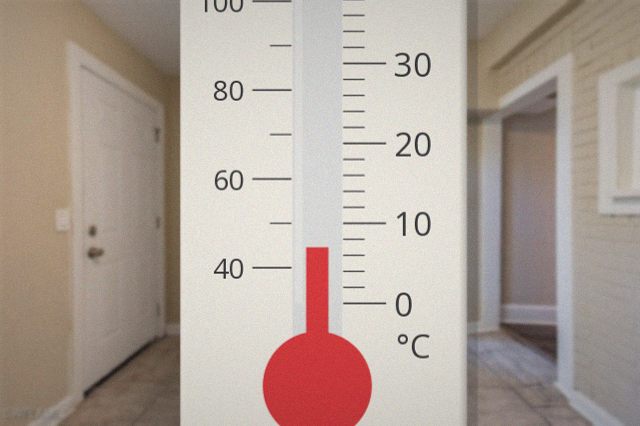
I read 7 °C
